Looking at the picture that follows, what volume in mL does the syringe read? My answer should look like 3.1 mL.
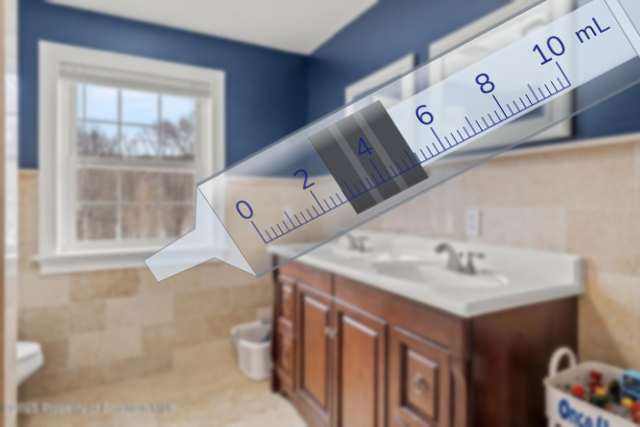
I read 2.8 mL
